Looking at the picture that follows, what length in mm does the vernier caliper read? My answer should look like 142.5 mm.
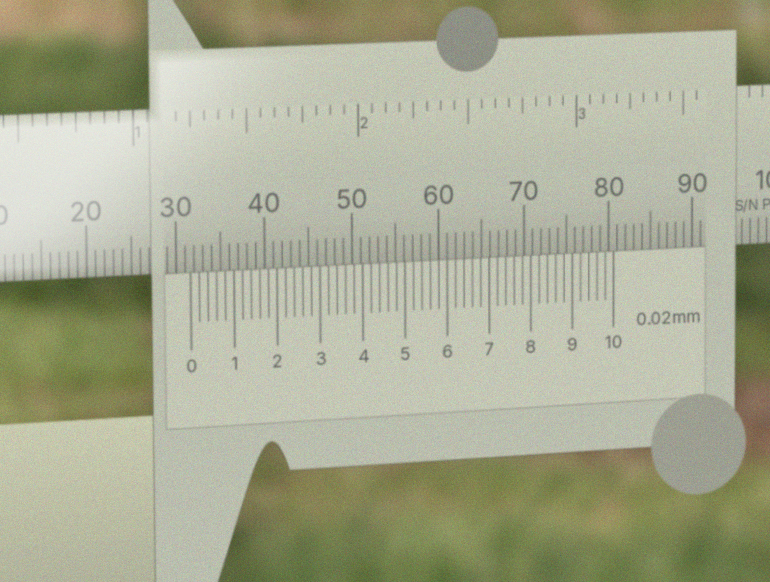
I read 31.6 mm
